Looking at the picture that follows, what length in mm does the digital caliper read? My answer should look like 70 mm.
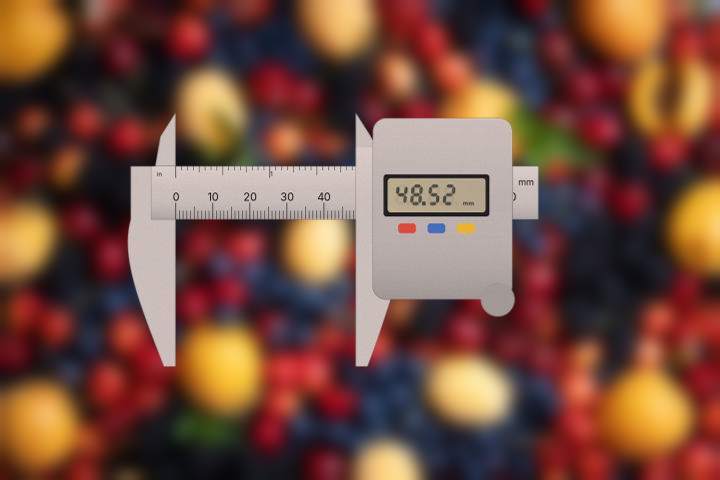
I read 48.52 mm
